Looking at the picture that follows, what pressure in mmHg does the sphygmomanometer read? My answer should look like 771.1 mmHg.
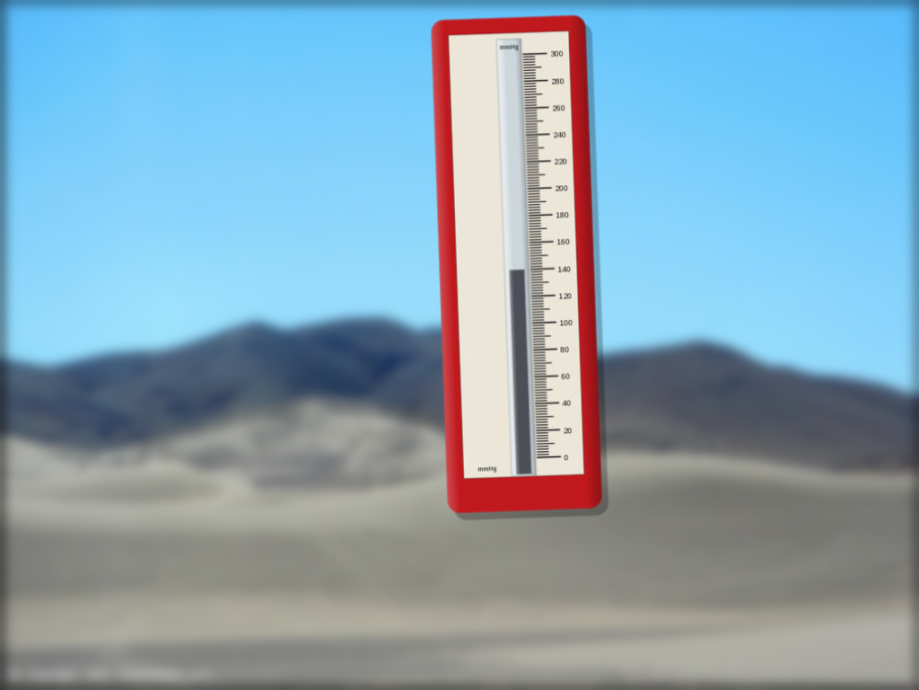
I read 140 mmHg
